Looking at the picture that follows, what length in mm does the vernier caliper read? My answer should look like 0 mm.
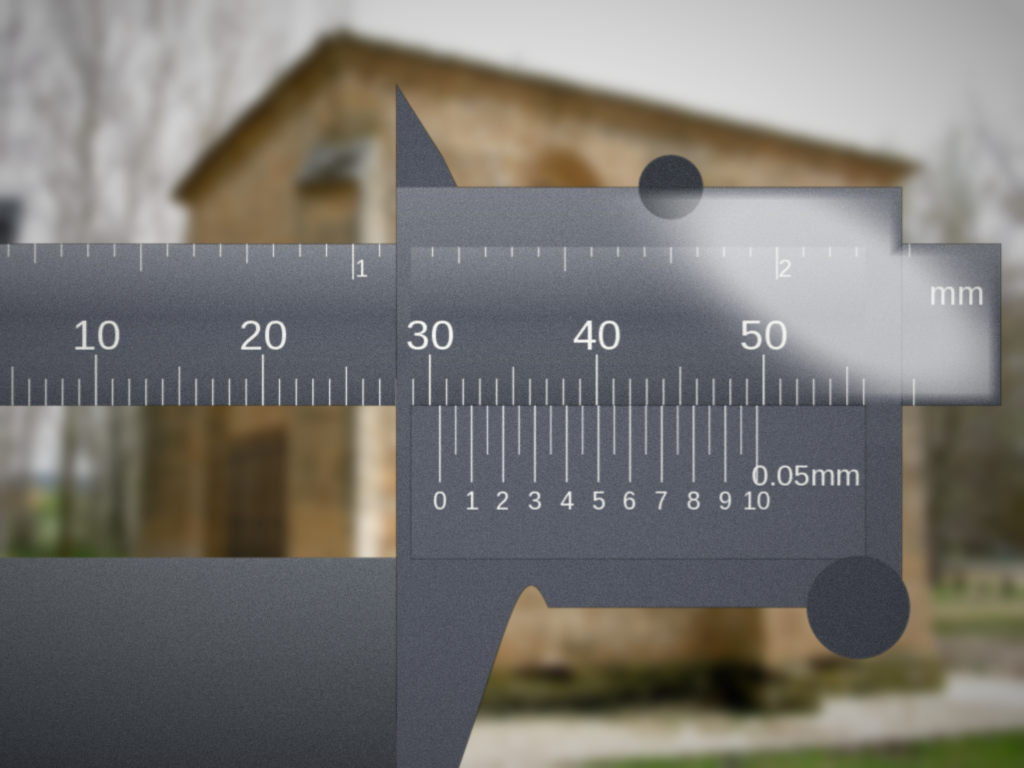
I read 30.6 mm
